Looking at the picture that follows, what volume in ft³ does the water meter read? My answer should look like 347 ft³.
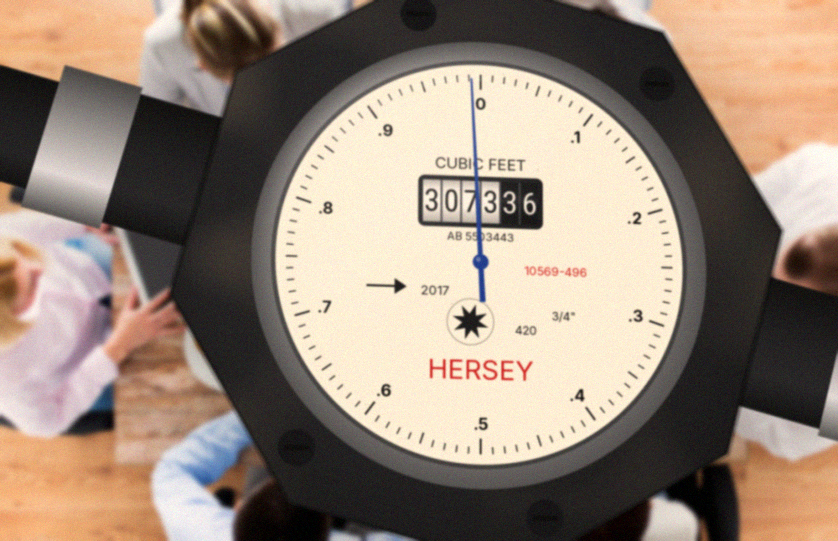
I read 307335.99 ft³
